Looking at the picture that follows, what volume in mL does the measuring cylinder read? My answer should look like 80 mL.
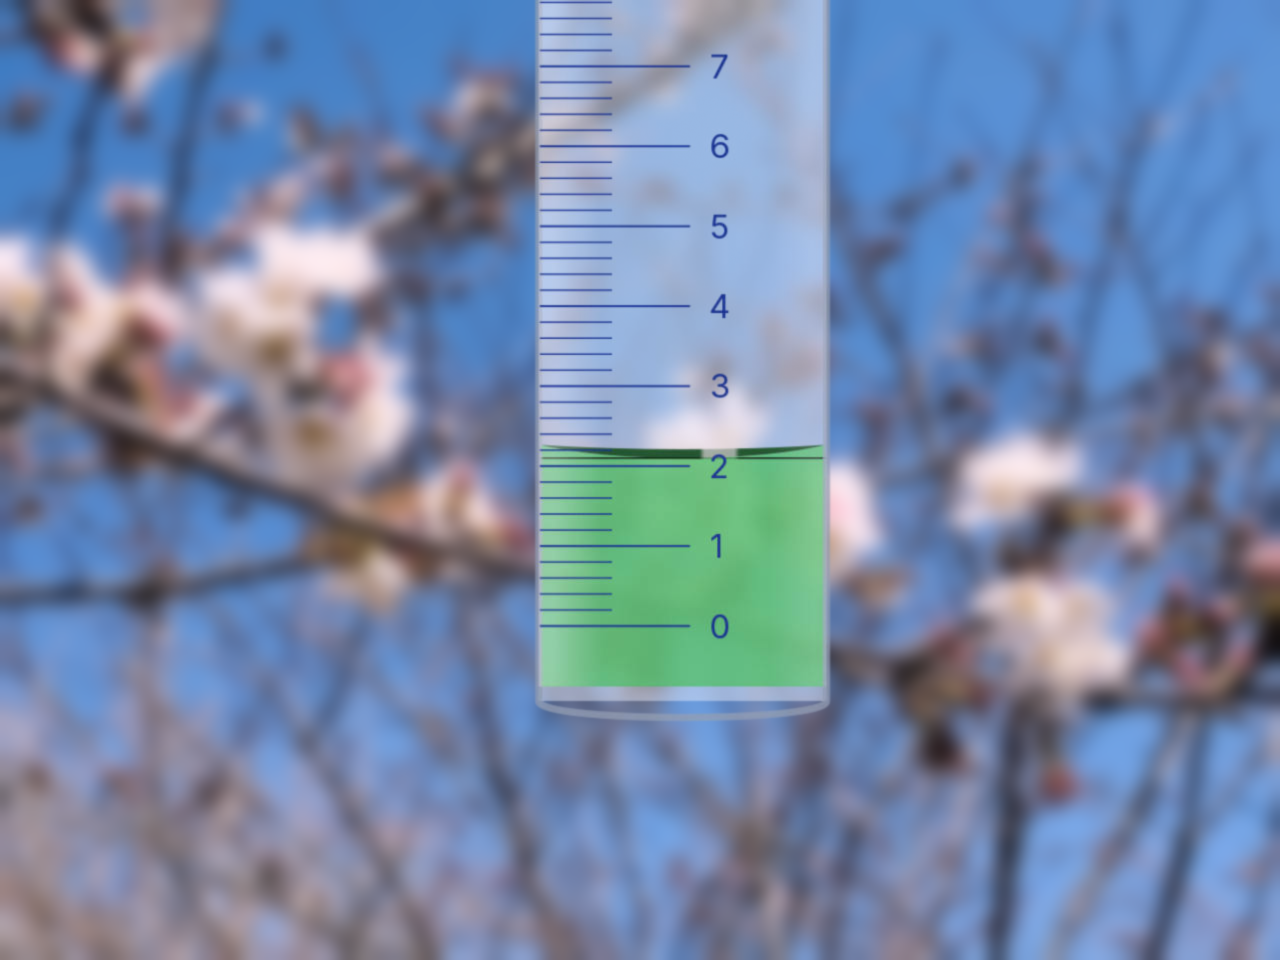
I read 2.1 mL
